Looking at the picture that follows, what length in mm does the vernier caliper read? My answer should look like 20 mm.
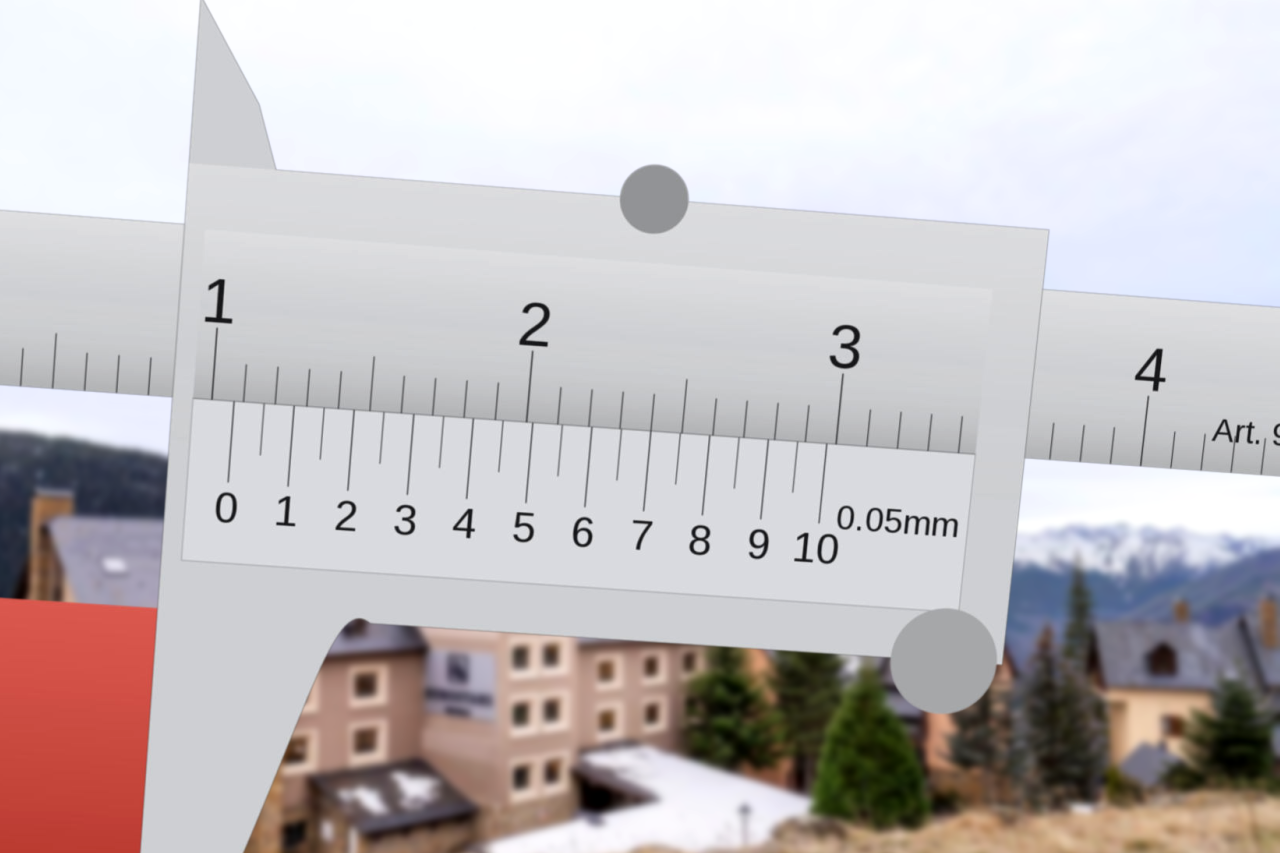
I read 10.70 mm
